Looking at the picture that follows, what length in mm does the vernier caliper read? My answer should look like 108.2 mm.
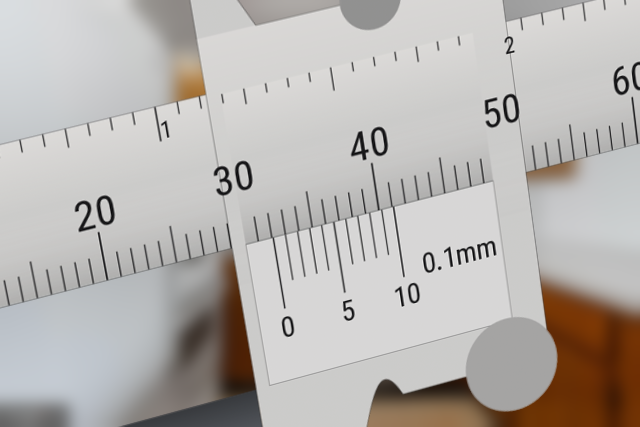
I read 32.1 mm
